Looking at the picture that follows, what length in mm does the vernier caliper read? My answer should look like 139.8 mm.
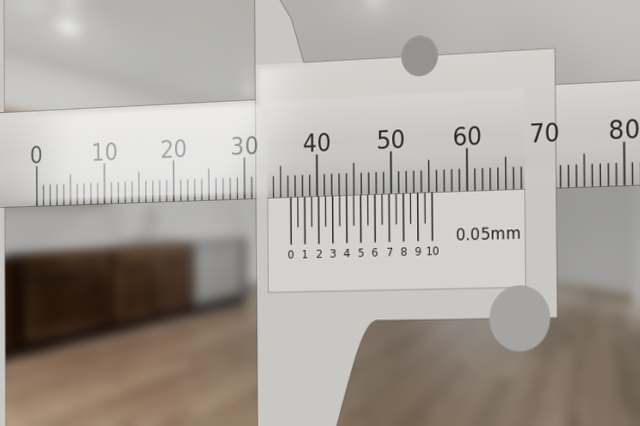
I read 36.4 mm
